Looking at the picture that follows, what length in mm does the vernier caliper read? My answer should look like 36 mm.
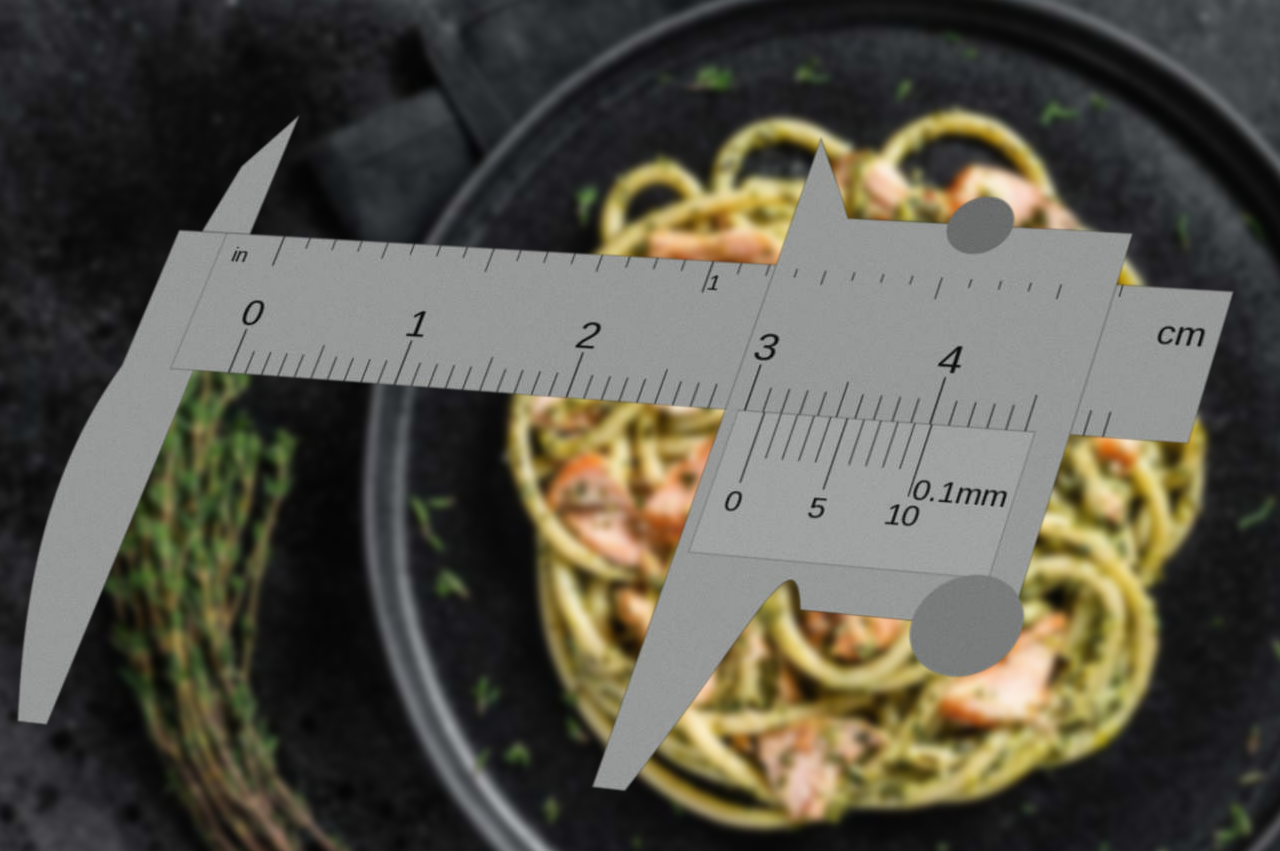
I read 31.1 mm
